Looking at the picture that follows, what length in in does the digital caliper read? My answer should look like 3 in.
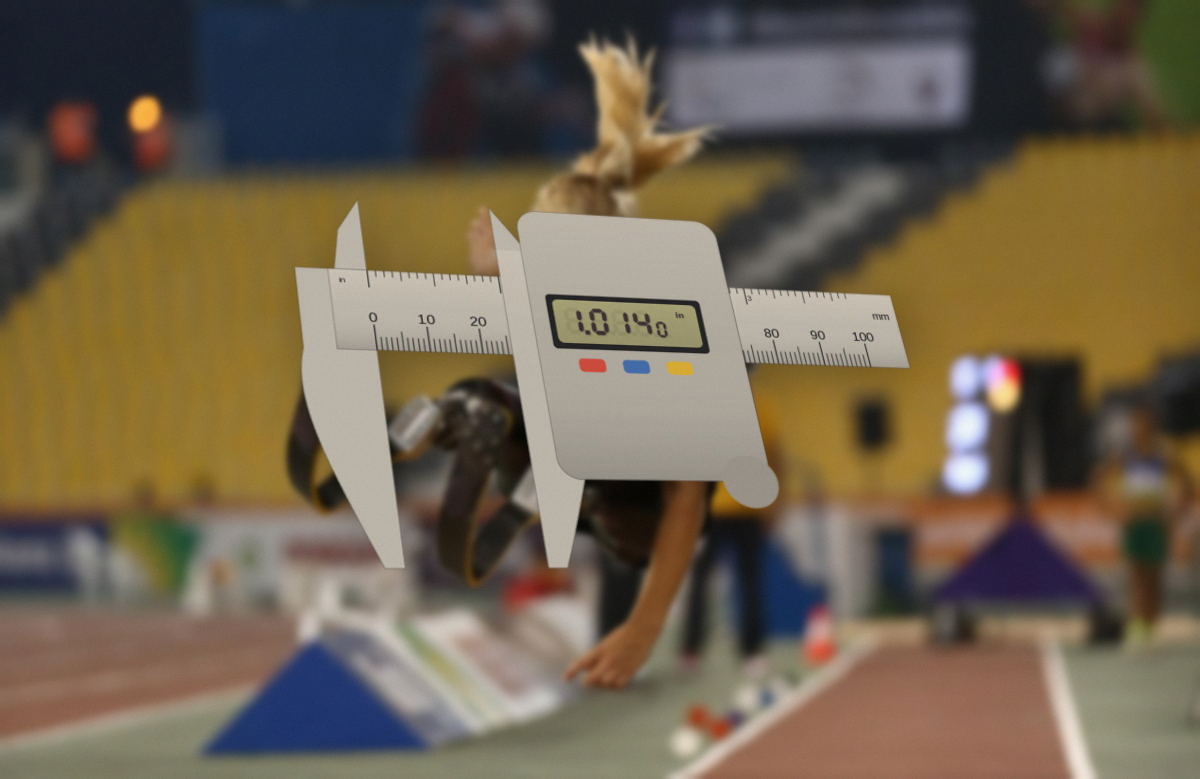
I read 1.0140 in
